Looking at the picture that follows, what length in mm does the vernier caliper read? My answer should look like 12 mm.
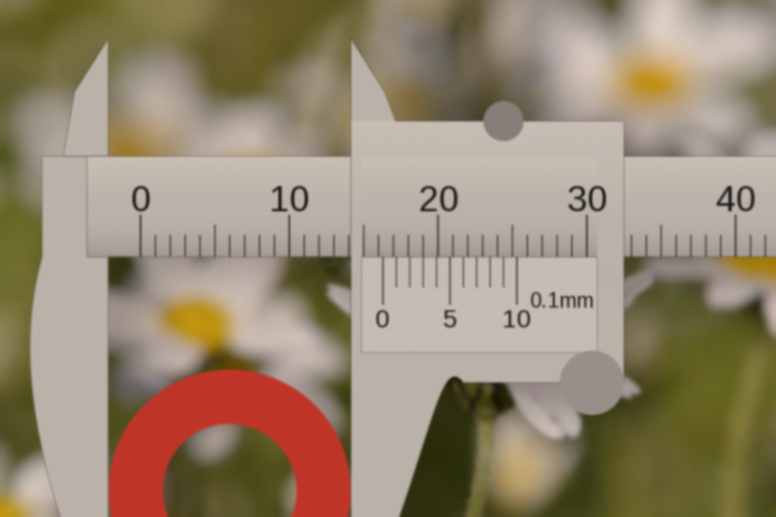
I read 16.3 mm
